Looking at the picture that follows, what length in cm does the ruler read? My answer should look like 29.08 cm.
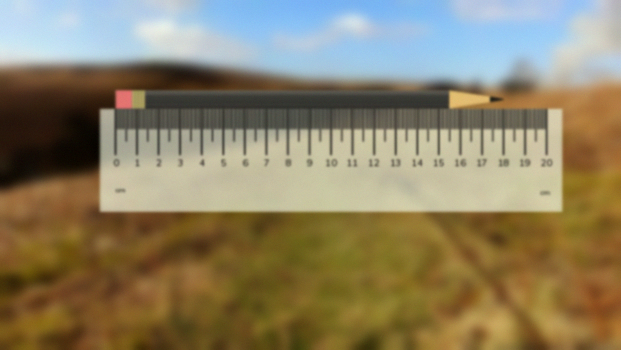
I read 18 cm
